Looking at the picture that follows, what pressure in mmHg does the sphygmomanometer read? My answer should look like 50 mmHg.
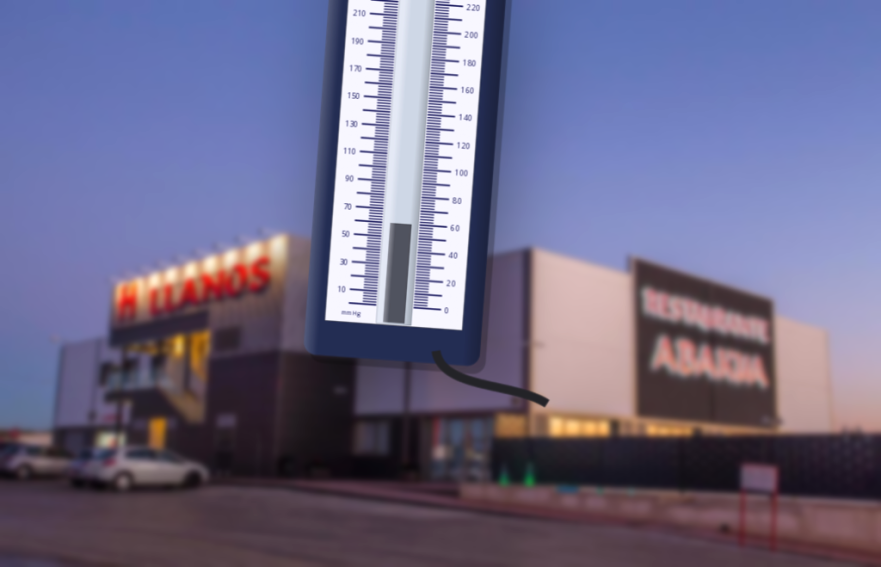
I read 60 mmHg
